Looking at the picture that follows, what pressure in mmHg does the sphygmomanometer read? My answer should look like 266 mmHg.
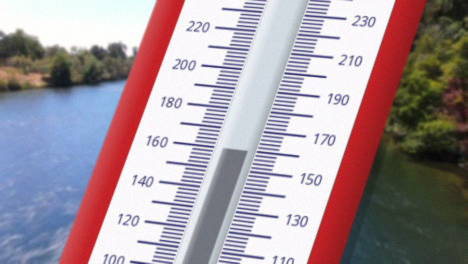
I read 160 mmHg
